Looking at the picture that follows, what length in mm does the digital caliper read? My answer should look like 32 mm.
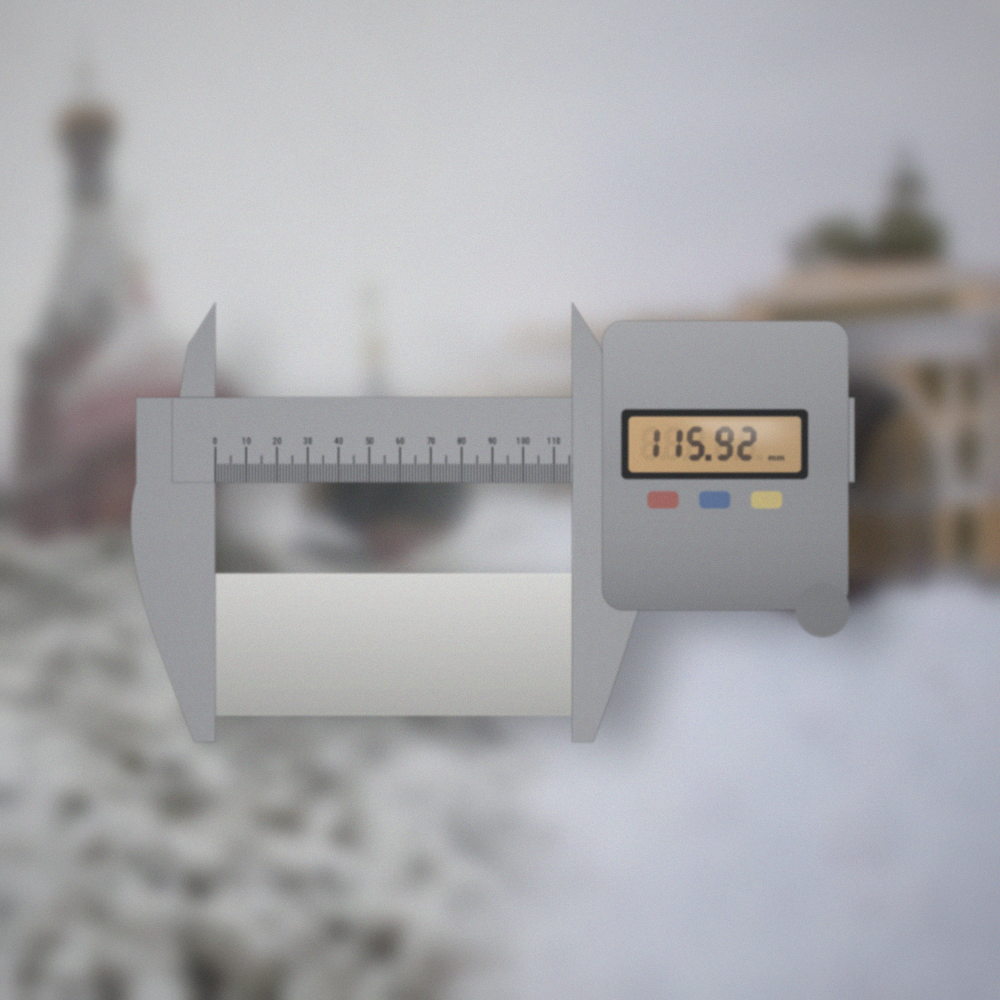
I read 115.92 mm
